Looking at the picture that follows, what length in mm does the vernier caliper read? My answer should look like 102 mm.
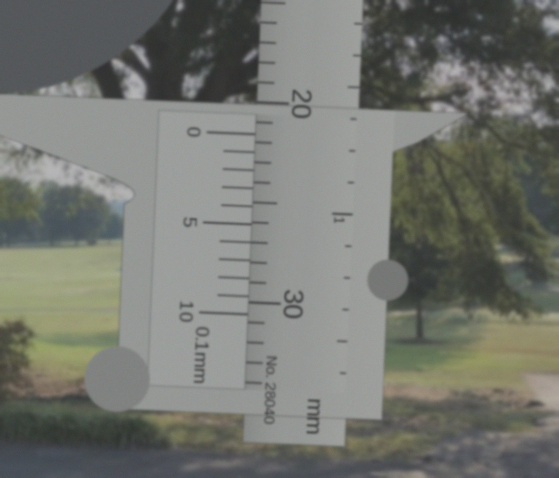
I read 21.6 mm
